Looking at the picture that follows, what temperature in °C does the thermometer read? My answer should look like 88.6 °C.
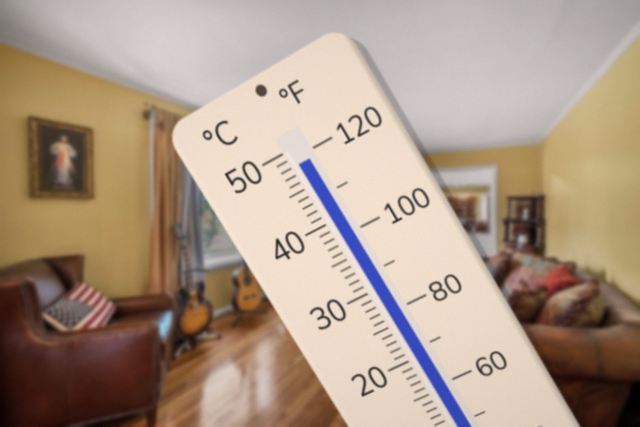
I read 48 °C
